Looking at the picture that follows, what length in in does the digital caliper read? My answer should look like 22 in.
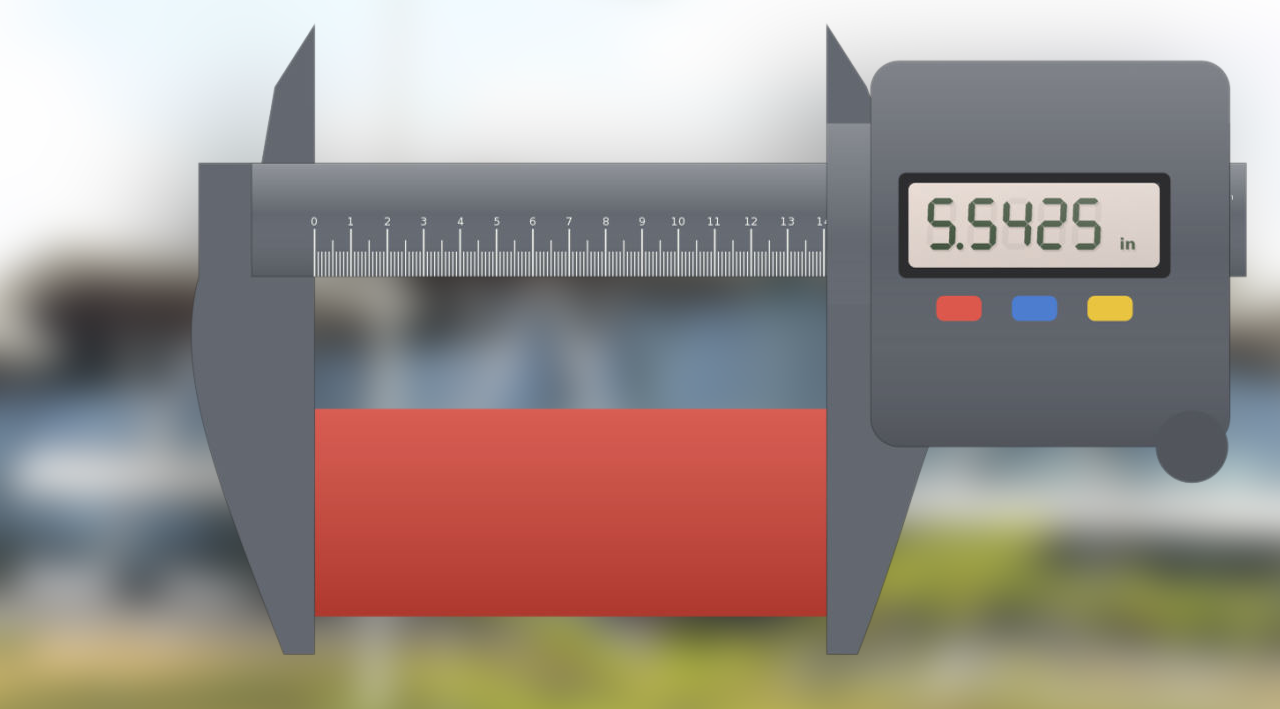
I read 5.5425 in
